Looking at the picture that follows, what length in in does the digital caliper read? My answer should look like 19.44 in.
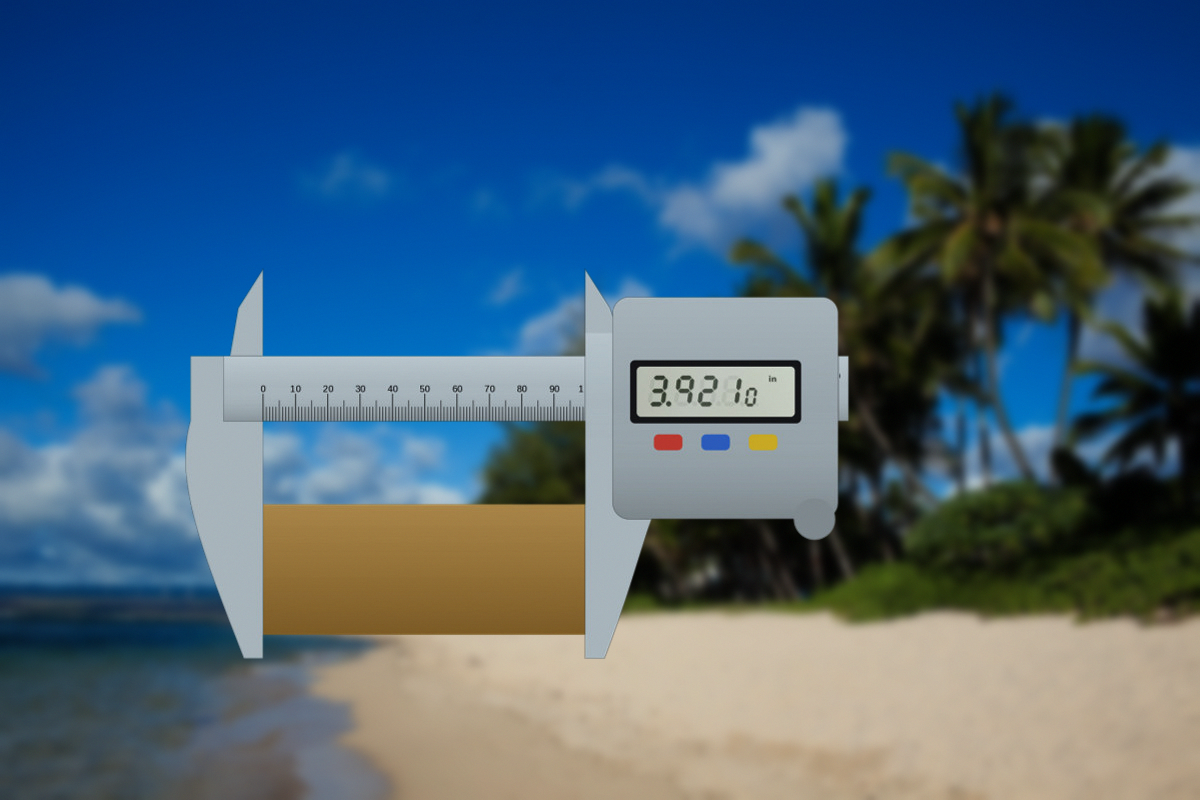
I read 3.9210 in
